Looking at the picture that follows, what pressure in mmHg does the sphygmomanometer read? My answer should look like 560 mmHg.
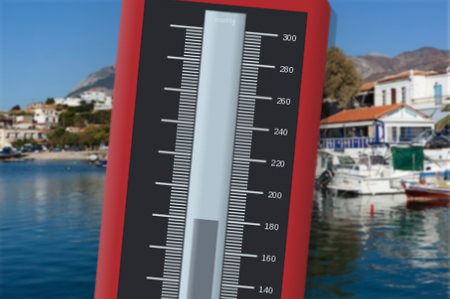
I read 180 mmHg
